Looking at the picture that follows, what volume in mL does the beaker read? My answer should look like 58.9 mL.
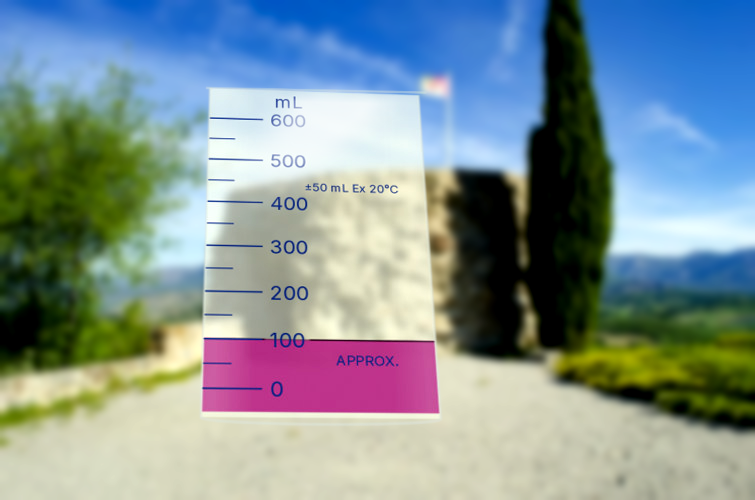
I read 100 mL
